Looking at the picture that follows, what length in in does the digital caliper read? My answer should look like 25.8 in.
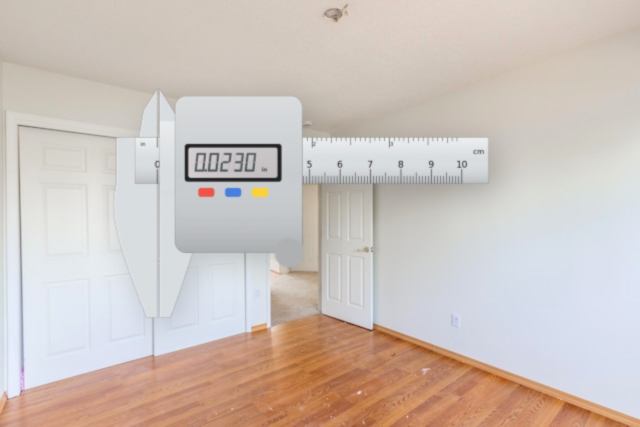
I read 0.0230 in
